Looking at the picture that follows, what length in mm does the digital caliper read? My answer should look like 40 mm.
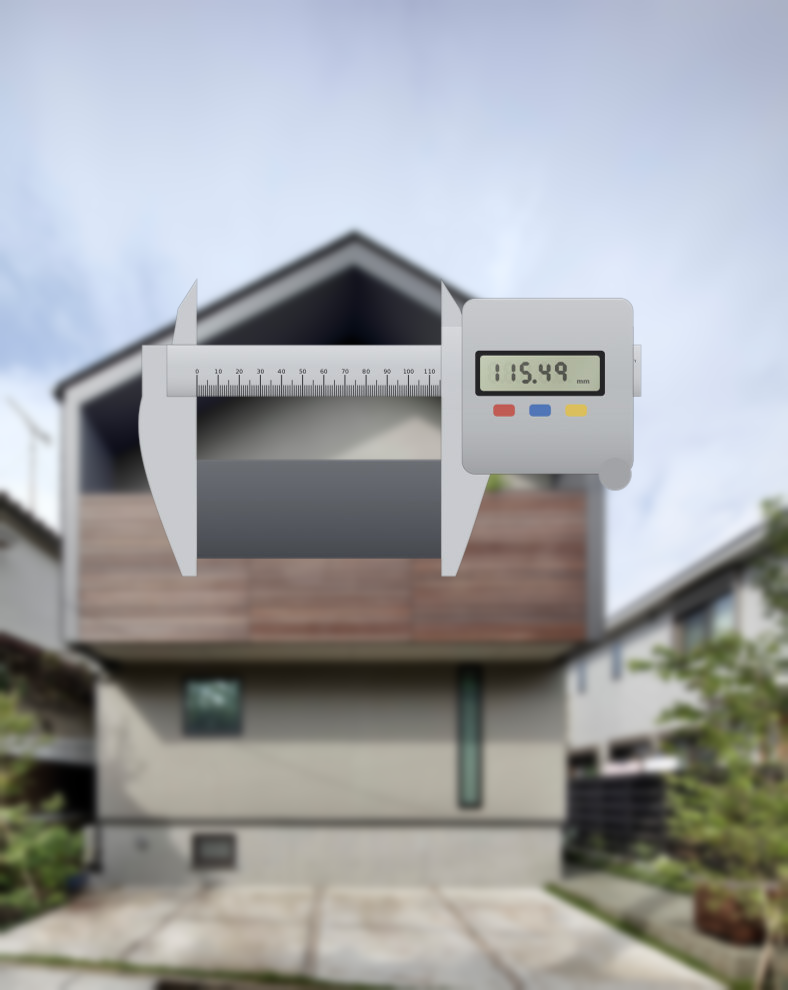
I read 115.49 mm
